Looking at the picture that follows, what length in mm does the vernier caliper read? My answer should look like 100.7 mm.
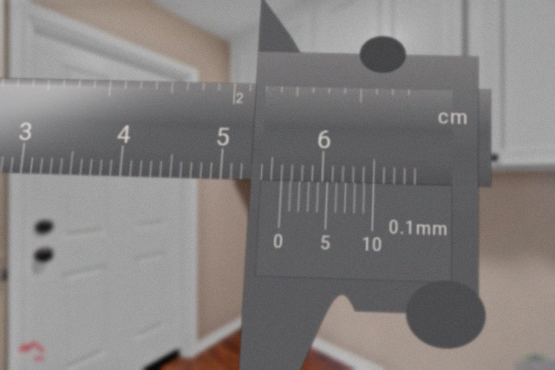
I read 56.0 mm
